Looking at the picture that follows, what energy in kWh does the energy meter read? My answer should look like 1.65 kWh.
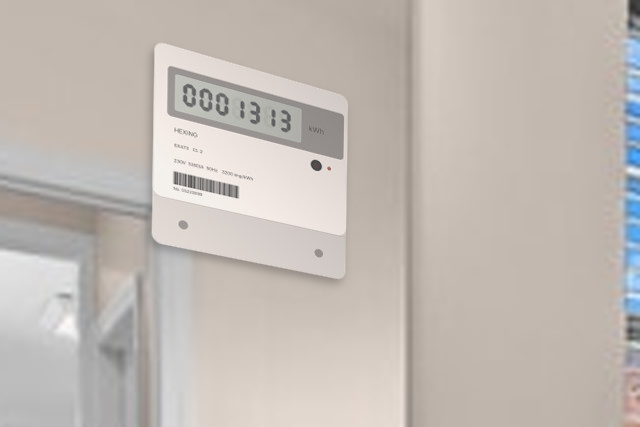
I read 1313 kWh
